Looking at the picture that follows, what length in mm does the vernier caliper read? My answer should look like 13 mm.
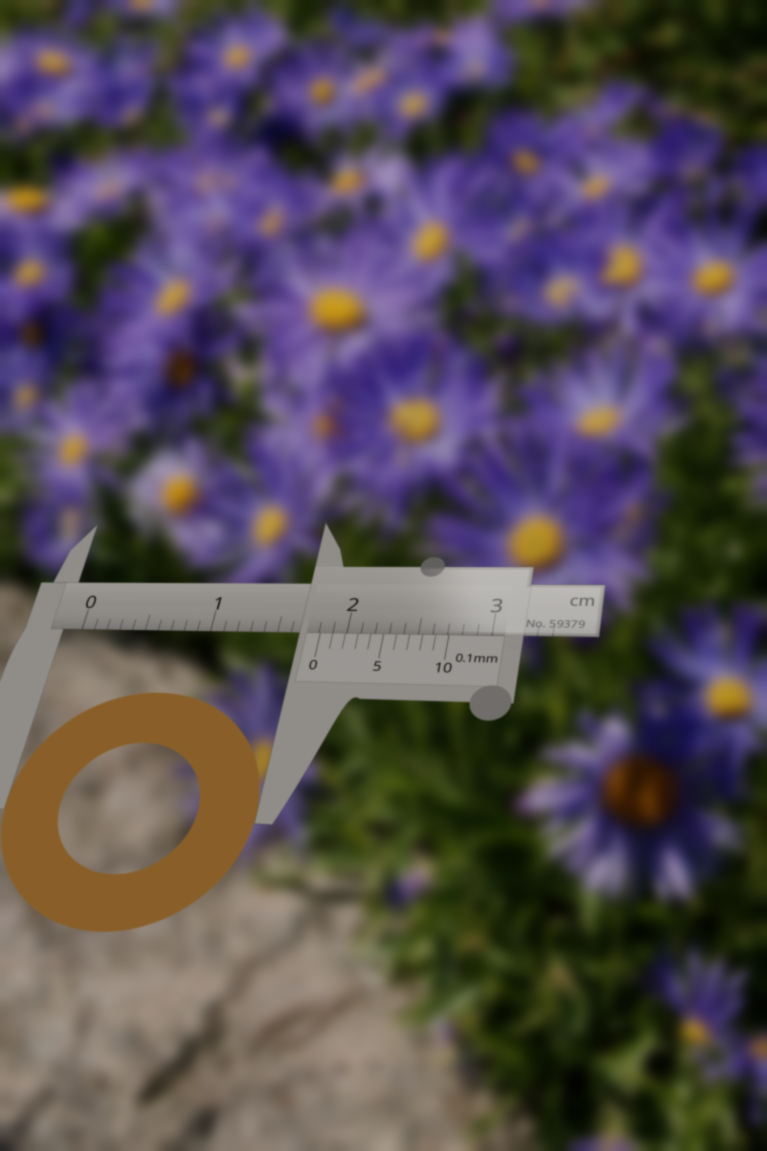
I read 18.1 mm
